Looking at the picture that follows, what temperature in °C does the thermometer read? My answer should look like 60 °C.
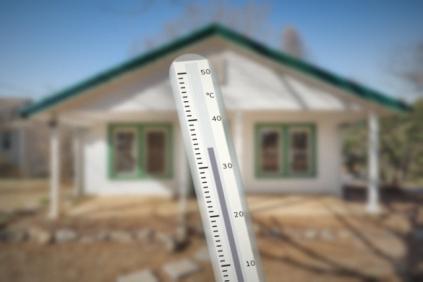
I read 34 °C
